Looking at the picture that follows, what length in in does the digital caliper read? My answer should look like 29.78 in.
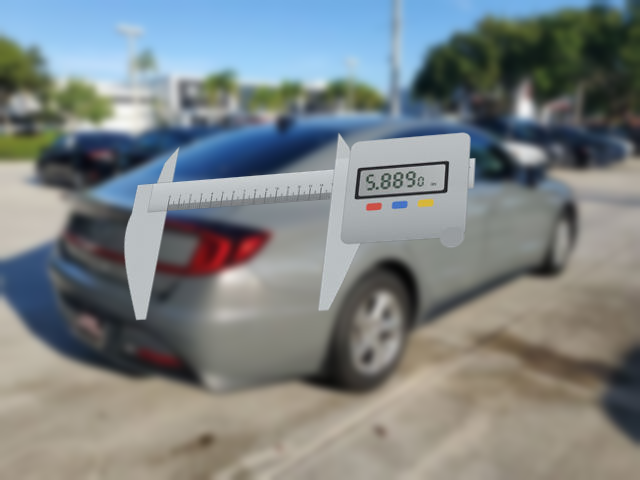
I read 5.8890 in
